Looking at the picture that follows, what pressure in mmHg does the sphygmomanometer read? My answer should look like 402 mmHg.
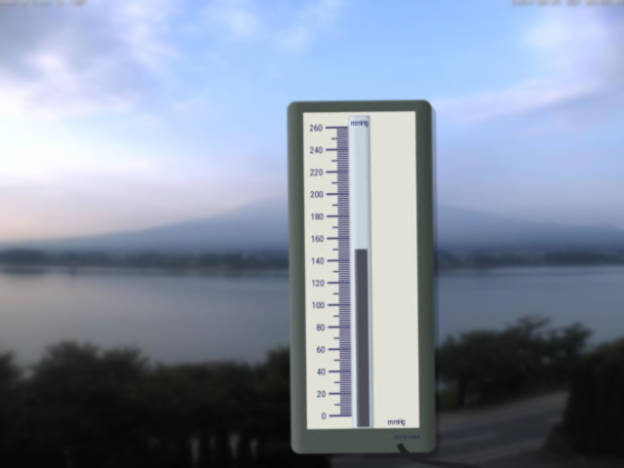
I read 150 mmHg
